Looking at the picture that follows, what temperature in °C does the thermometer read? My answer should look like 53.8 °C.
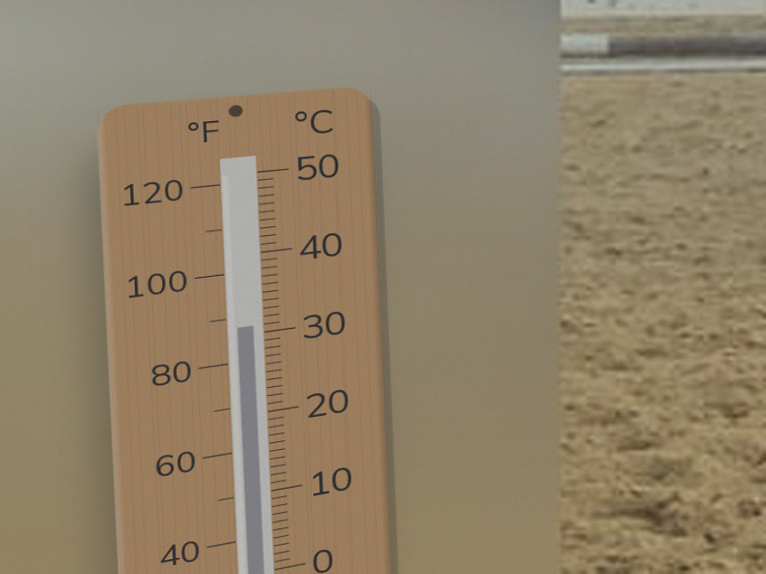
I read 31 °C
